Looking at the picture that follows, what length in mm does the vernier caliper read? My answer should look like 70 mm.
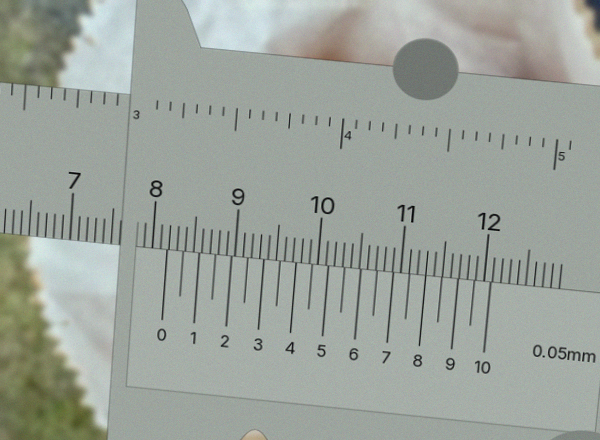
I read 81.8 mm
